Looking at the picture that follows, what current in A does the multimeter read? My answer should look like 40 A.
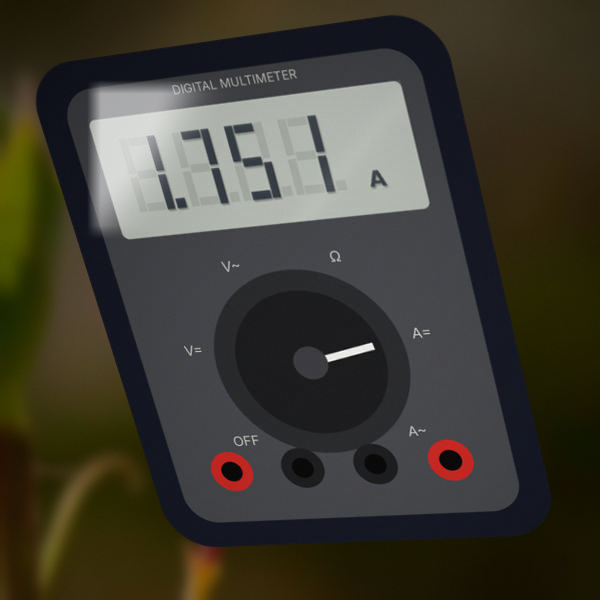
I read 1.751 A
